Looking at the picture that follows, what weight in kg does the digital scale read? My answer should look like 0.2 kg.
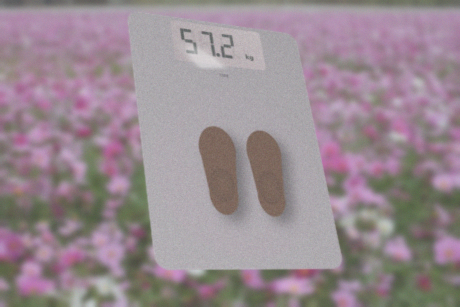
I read 57.2 kg
